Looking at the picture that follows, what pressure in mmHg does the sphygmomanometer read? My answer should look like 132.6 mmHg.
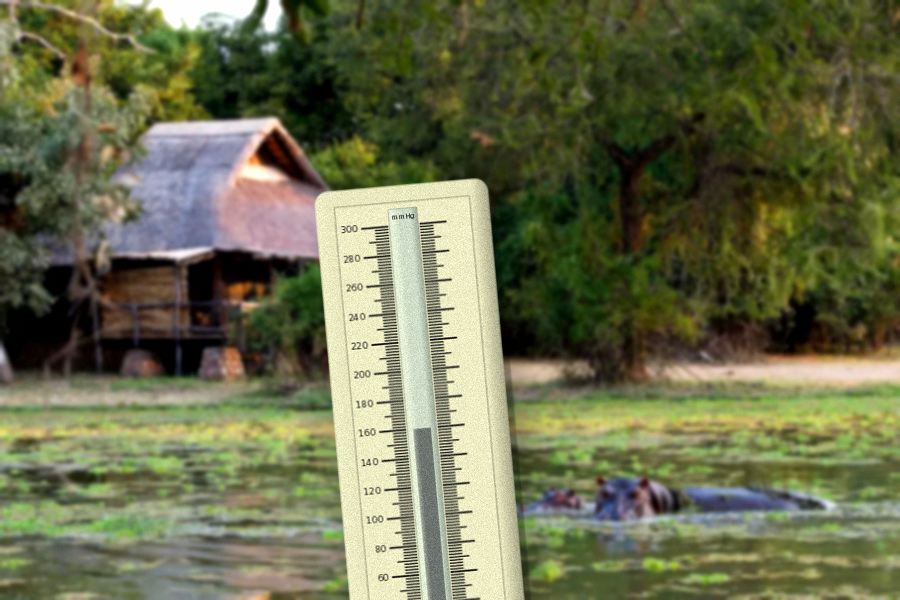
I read 160 mmHg
